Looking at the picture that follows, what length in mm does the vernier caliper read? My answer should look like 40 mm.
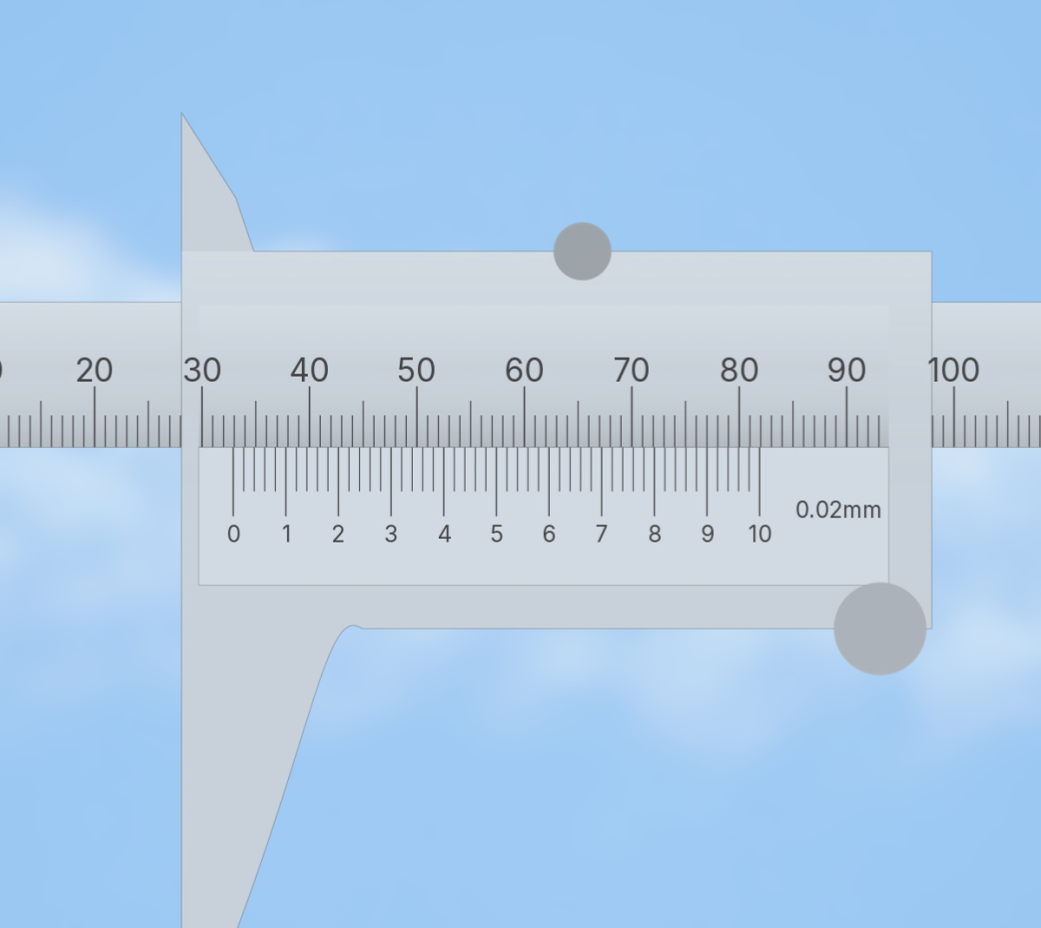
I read 32.9 mm
